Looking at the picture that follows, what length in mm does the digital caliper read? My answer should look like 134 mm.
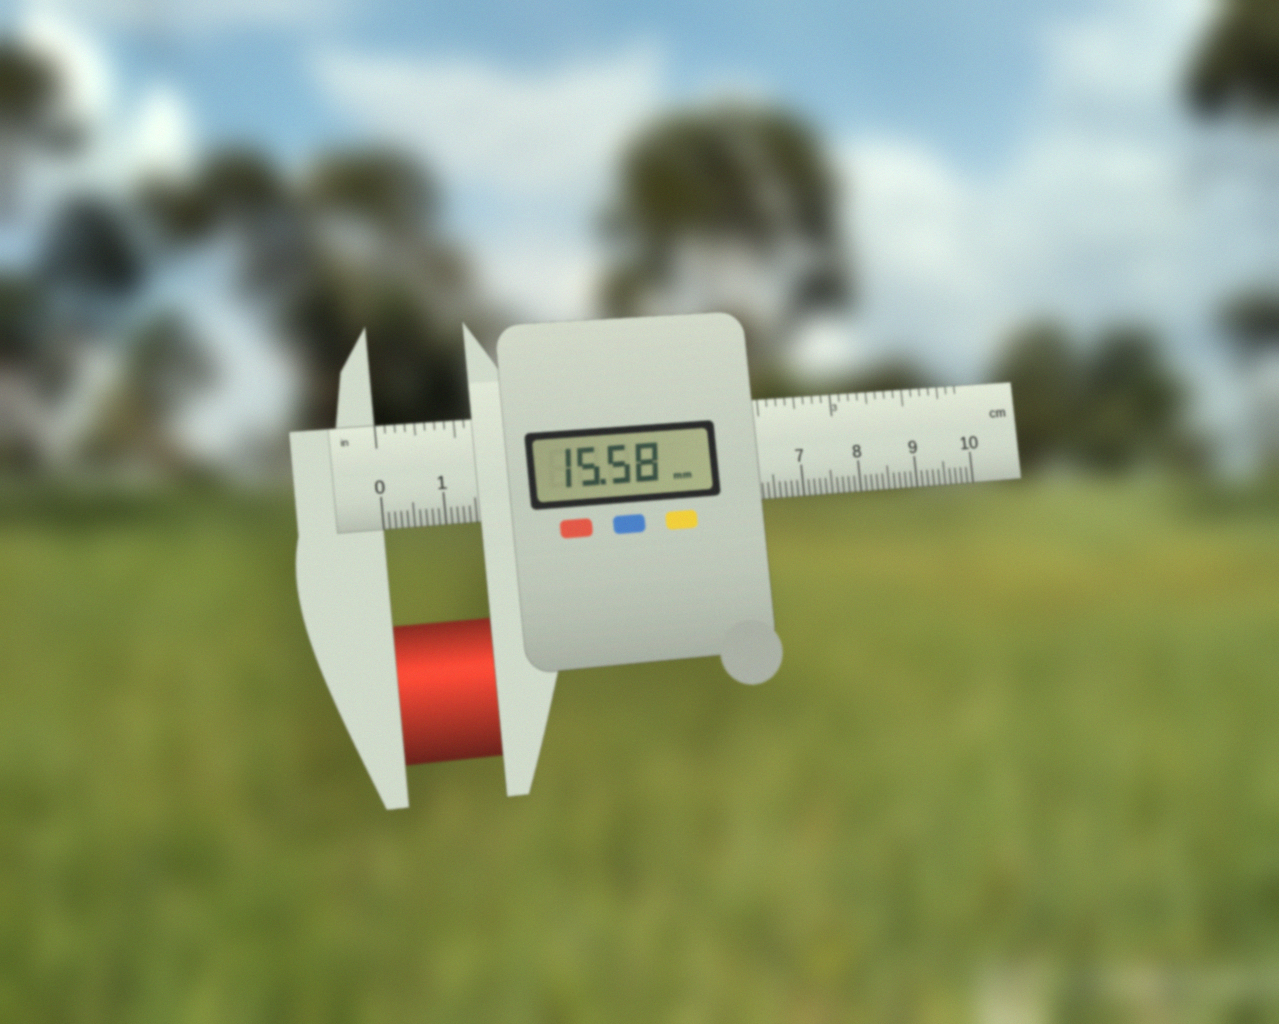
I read 15.58 mm
